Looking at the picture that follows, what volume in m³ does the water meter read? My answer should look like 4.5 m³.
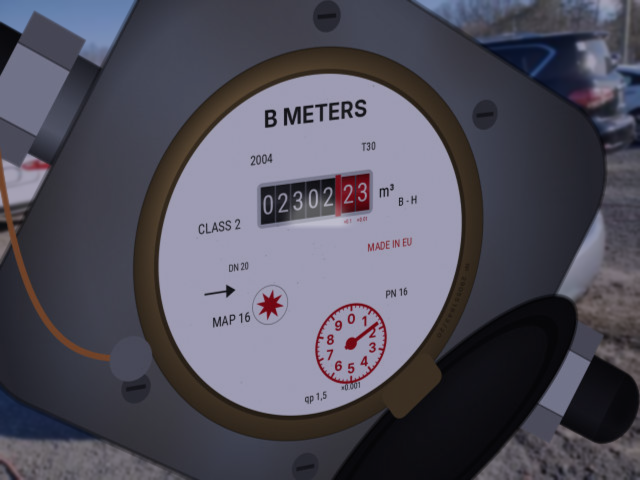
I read 2302.231 m³
